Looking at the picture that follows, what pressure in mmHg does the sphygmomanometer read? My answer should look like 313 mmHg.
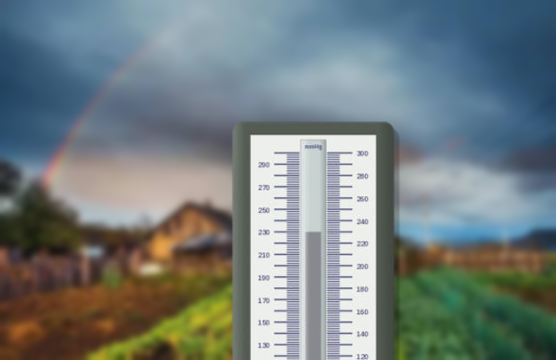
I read 230 mmHg
